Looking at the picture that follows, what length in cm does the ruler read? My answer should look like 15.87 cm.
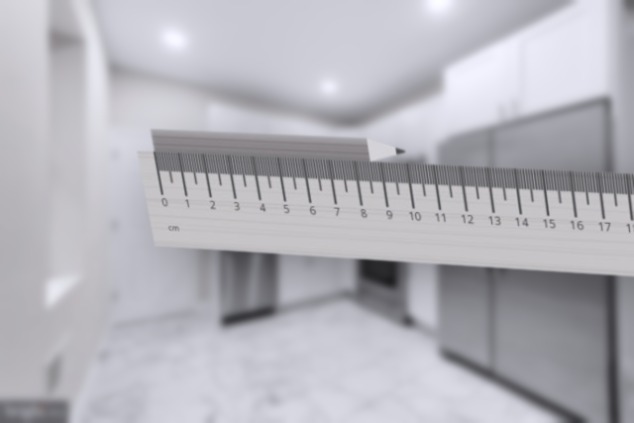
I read 10 cm
